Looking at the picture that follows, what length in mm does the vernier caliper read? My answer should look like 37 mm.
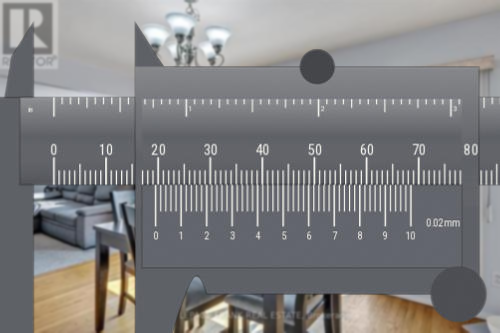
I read 19.5 mm
